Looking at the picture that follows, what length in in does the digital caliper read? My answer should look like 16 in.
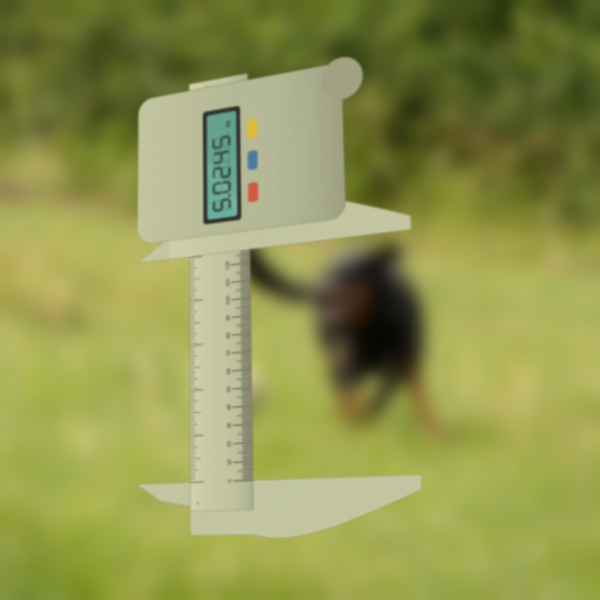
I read 5.0245 in
